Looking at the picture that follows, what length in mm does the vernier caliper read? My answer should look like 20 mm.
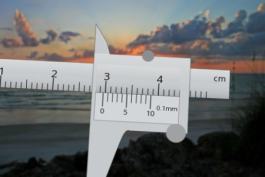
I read 29.6 mm
